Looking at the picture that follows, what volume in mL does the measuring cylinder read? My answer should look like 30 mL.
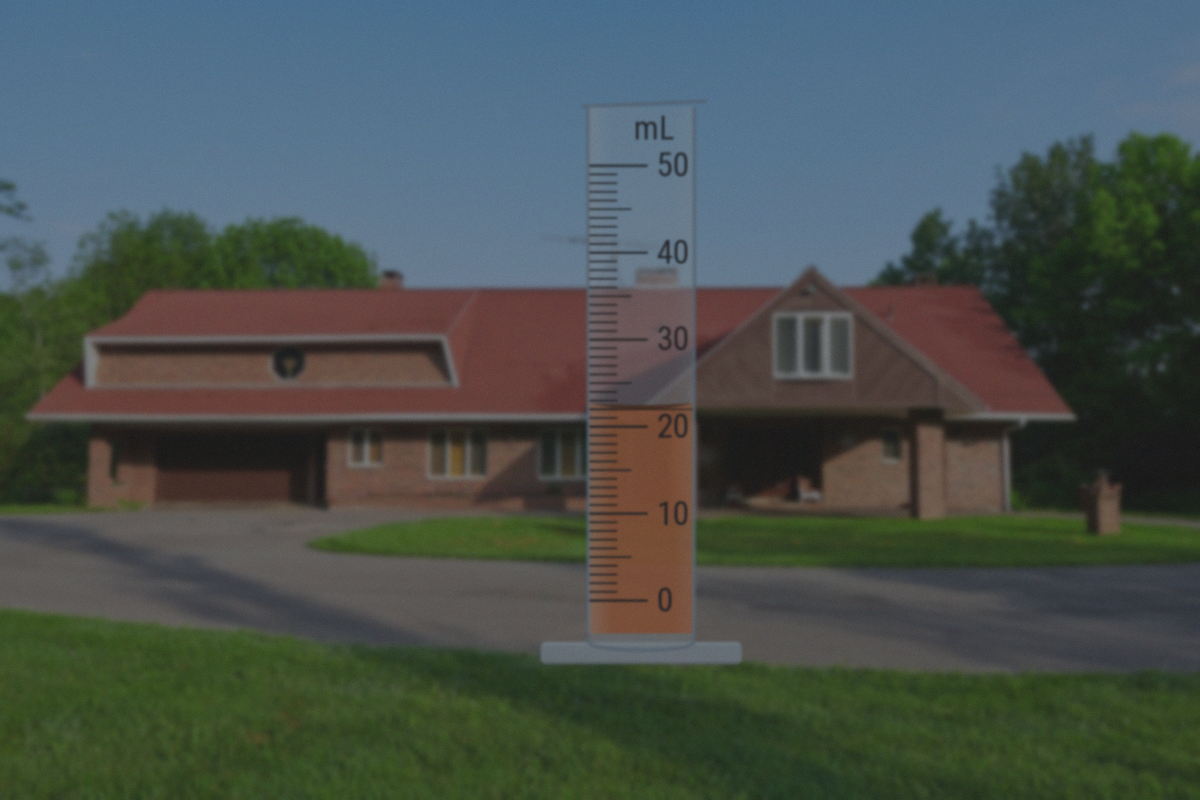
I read 22 mL
